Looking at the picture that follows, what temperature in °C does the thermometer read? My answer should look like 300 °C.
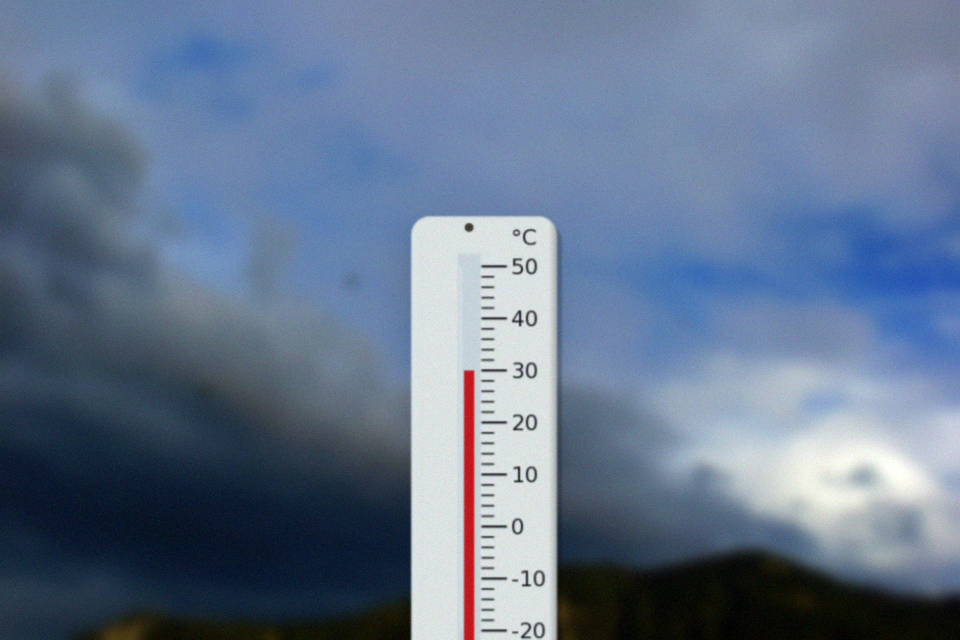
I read 30 °C
